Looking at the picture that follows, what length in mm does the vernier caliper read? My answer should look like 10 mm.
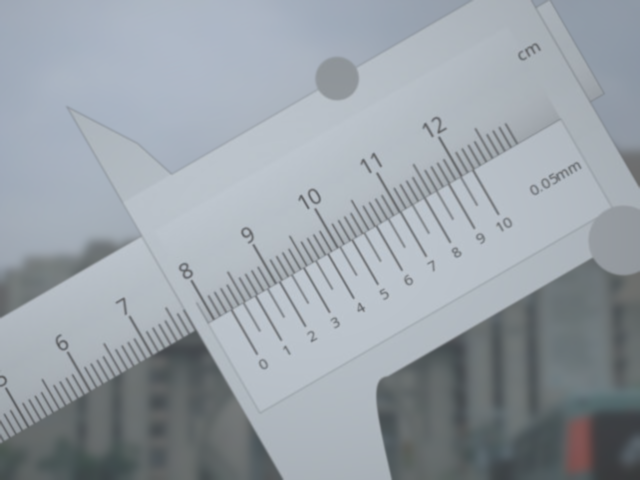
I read 82.8 mm
